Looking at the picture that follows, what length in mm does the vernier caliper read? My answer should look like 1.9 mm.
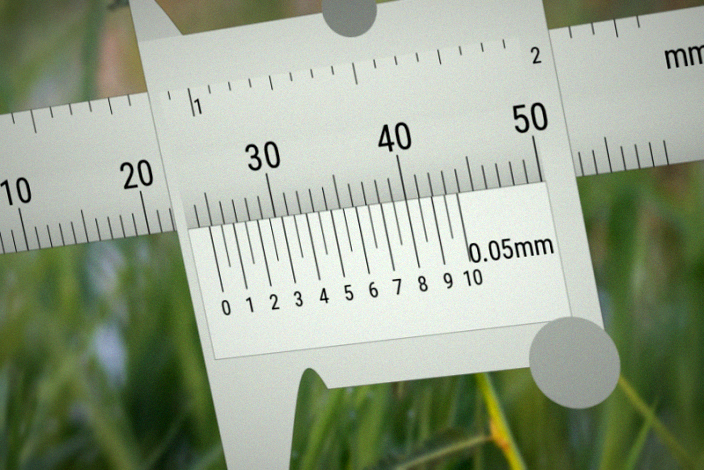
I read 24.8 mm
